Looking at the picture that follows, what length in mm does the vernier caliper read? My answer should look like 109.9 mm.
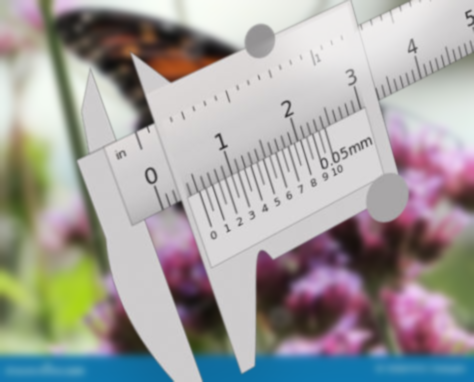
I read 5.2 mm
